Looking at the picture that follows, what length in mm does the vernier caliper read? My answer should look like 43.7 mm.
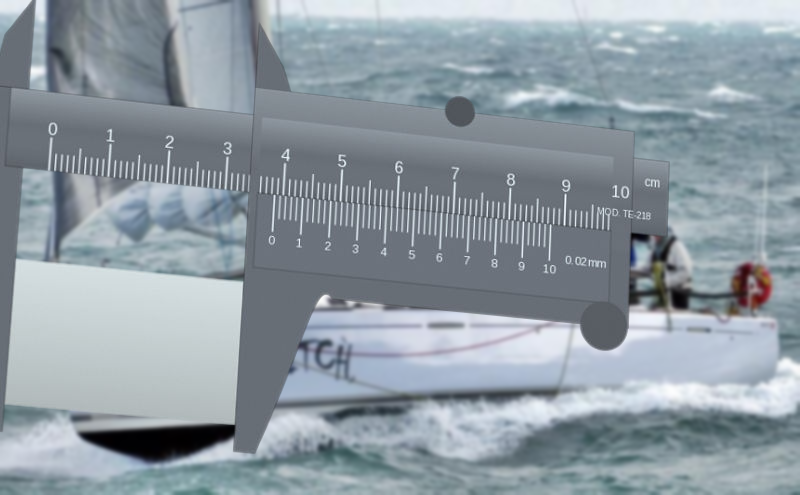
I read 38.5 mm
